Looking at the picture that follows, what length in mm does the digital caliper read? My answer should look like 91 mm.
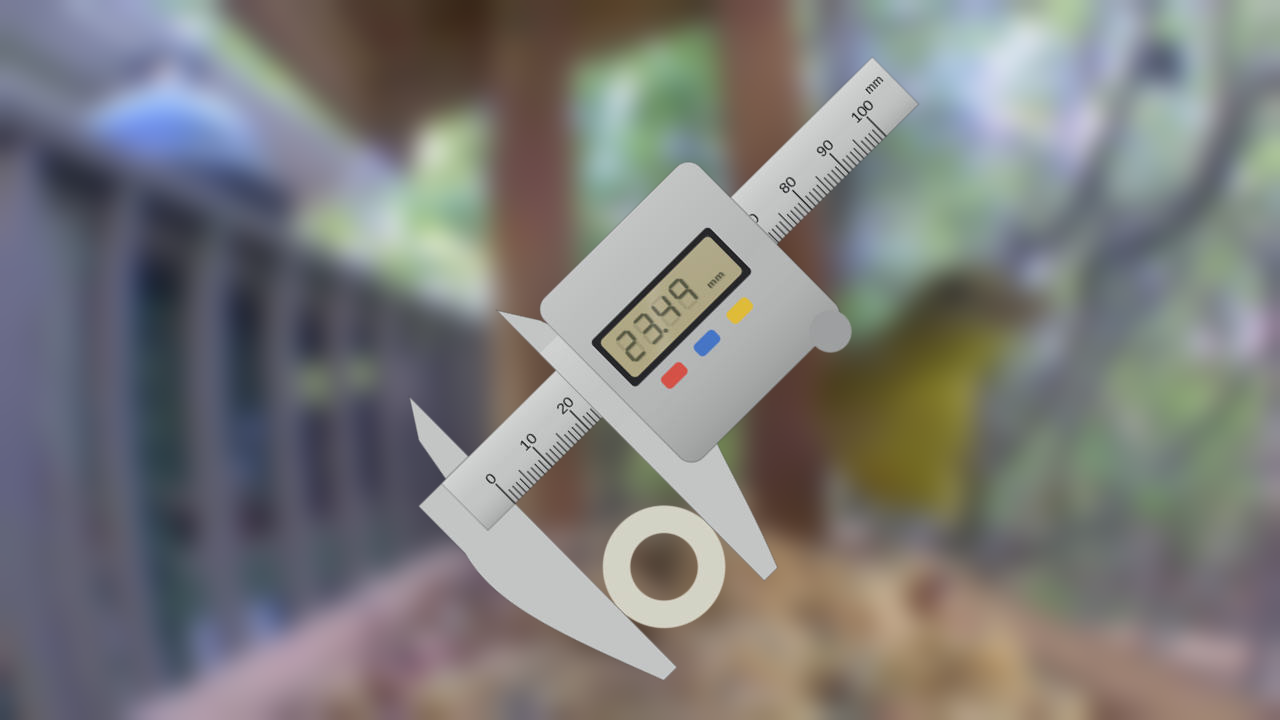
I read 23.49 mm
